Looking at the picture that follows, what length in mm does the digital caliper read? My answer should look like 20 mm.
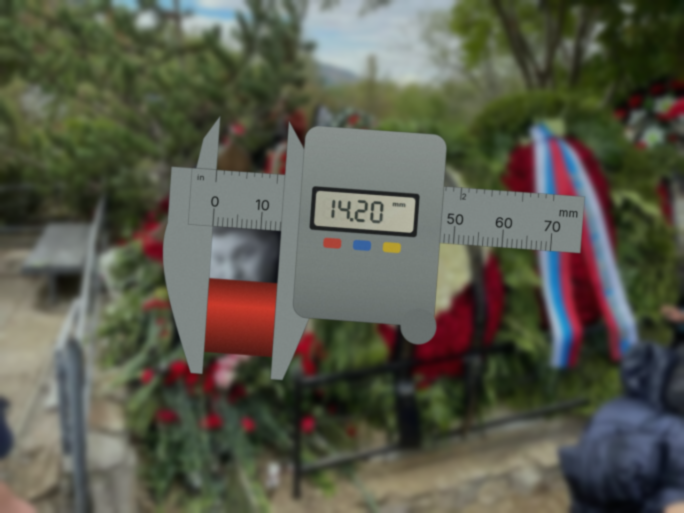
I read 14.20 mm
